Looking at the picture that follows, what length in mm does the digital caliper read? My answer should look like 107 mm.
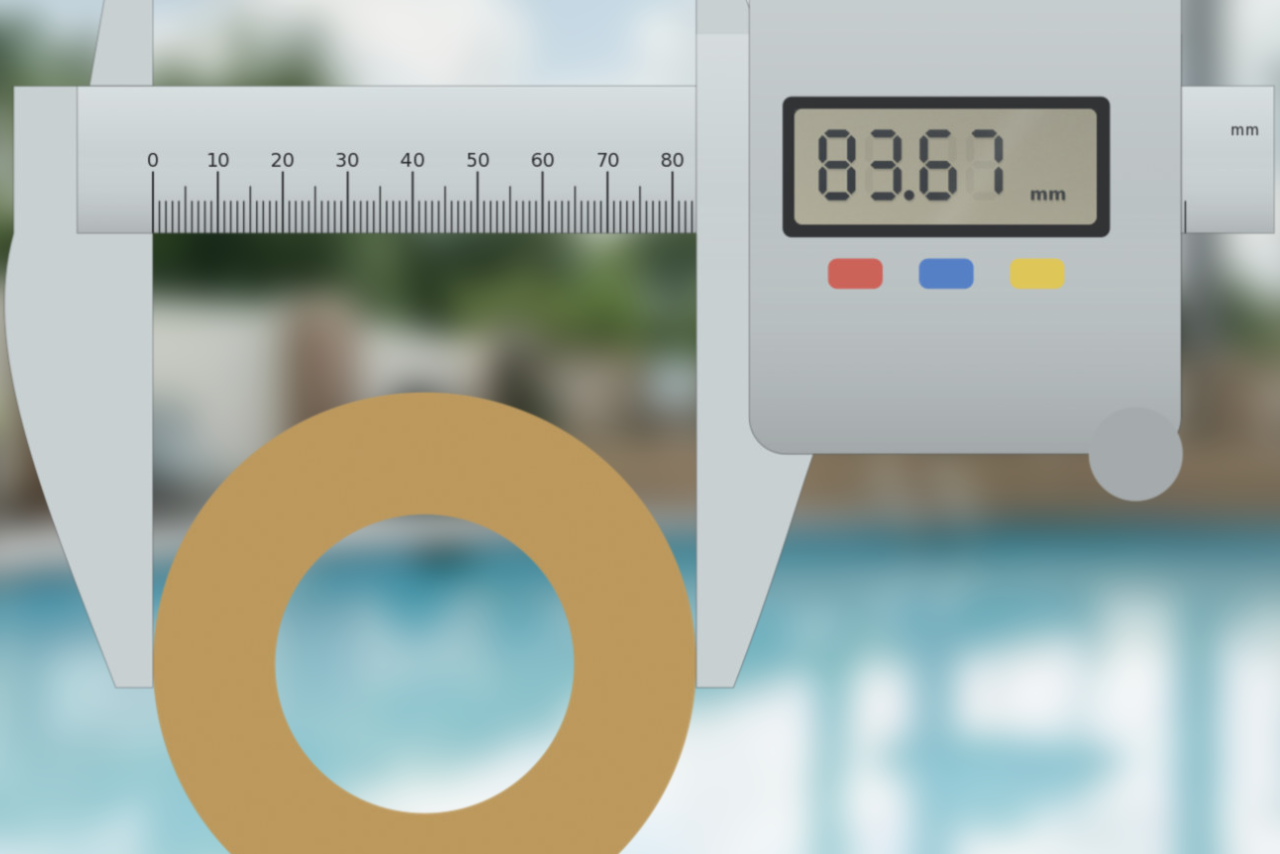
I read 83.67 mm
